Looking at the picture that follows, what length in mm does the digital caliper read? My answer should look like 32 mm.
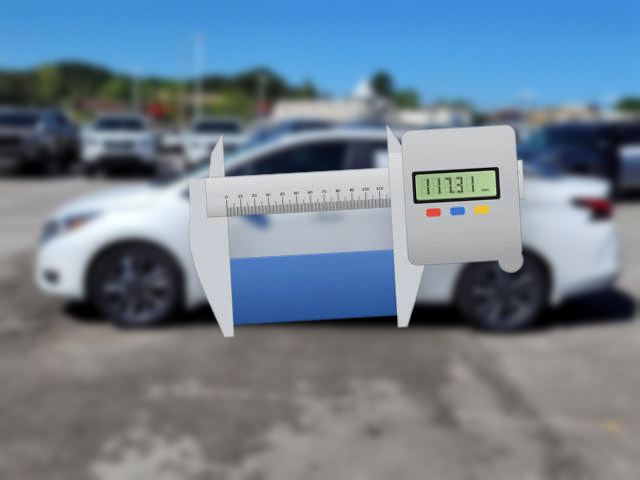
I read 117.31 mm
